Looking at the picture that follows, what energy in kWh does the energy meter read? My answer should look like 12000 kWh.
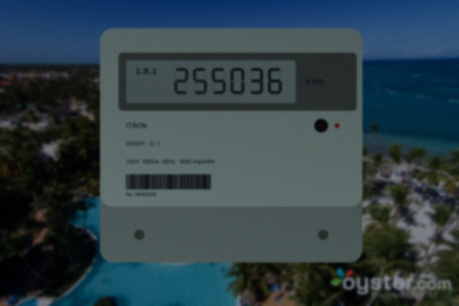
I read 255036 kWh
